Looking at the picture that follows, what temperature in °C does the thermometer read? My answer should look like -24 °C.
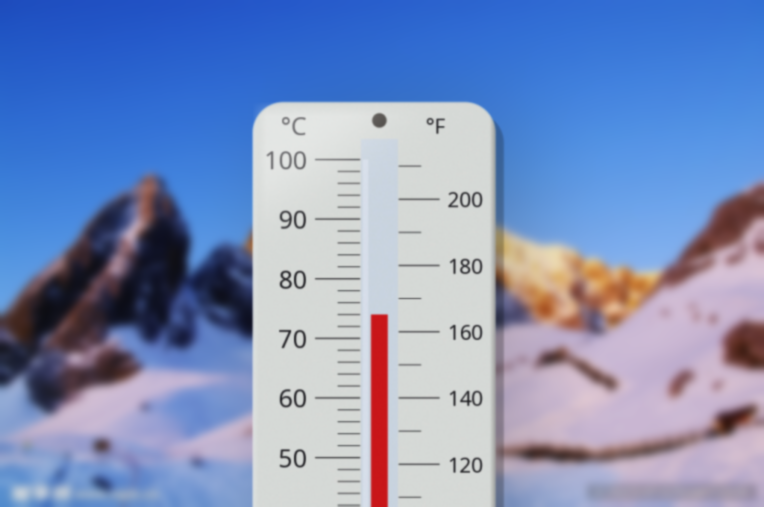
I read 74 °C
